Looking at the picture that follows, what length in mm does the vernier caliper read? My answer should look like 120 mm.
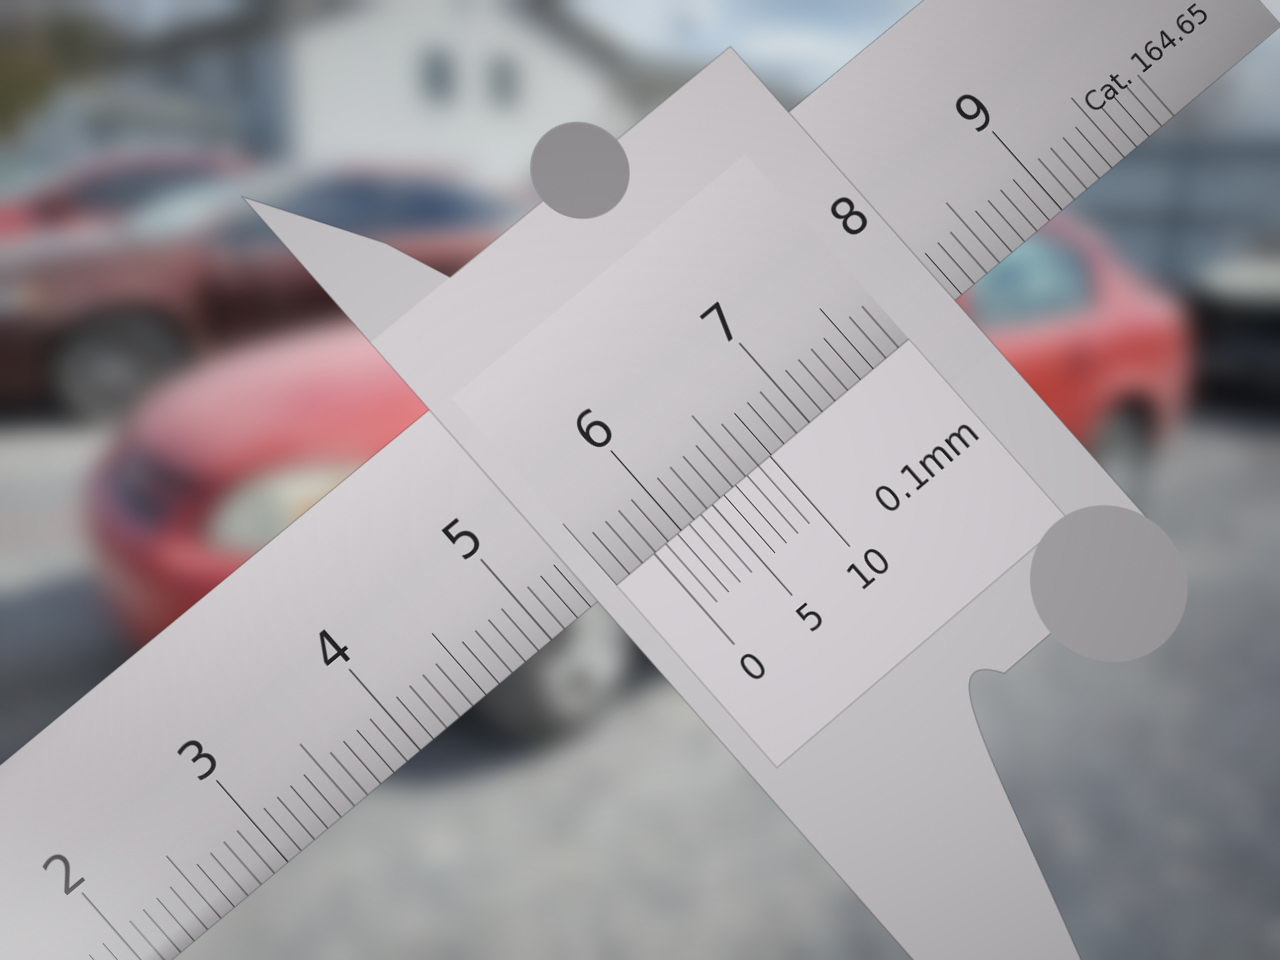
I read 57.9 mm
